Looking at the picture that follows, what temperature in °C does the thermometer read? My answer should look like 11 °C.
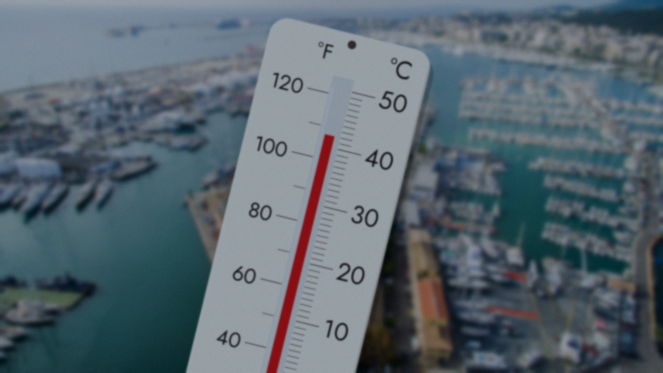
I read 42 °C
